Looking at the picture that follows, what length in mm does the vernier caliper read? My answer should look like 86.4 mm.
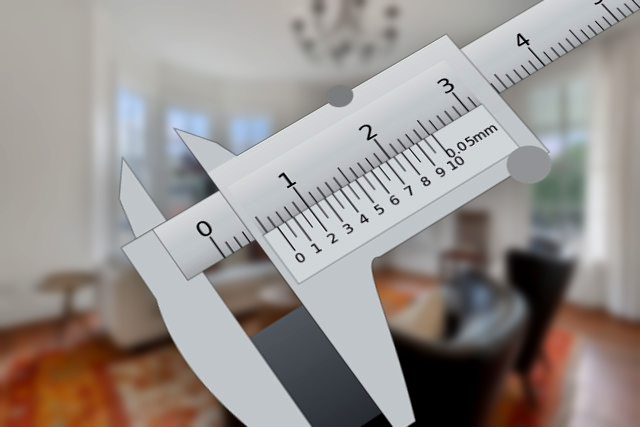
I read 6.2 mm
